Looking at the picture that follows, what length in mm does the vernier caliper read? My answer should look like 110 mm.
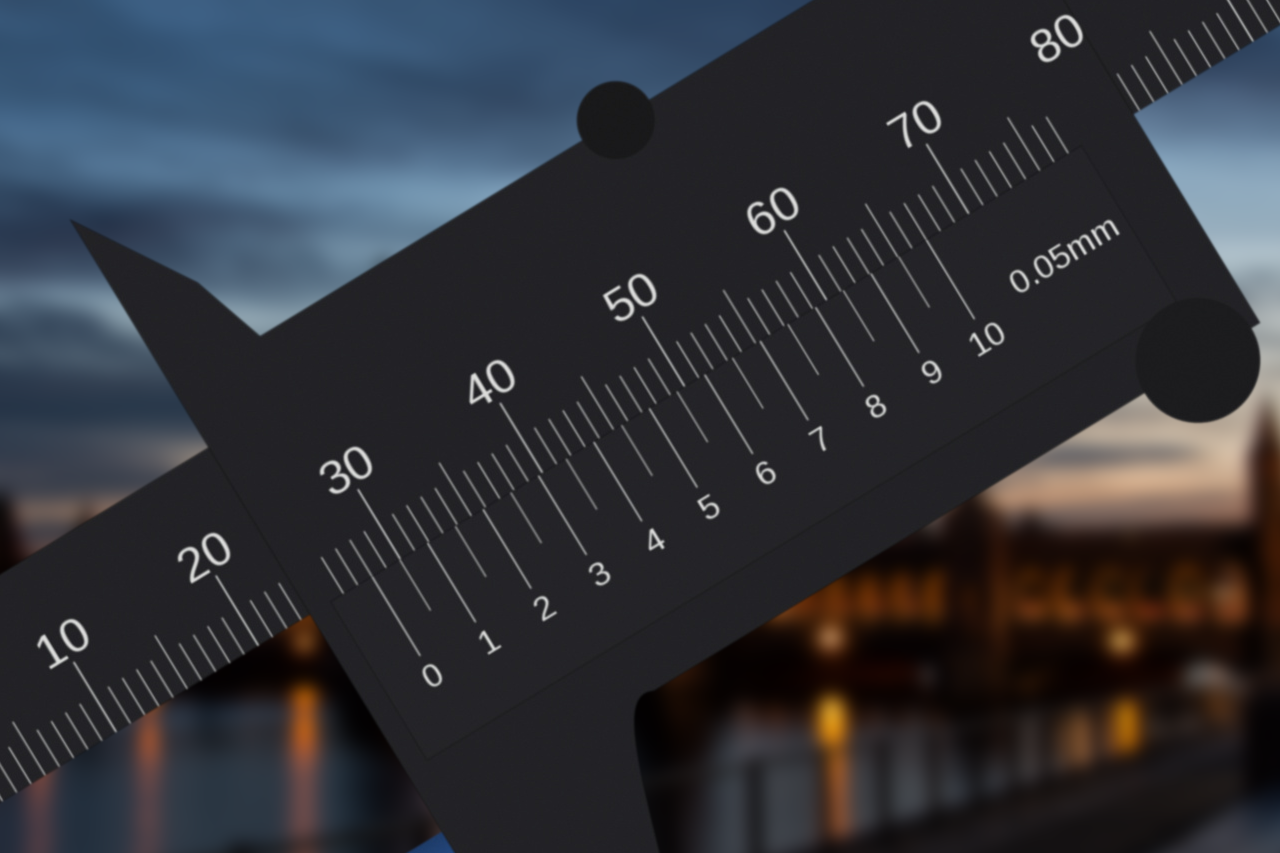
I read 28.0 mm
